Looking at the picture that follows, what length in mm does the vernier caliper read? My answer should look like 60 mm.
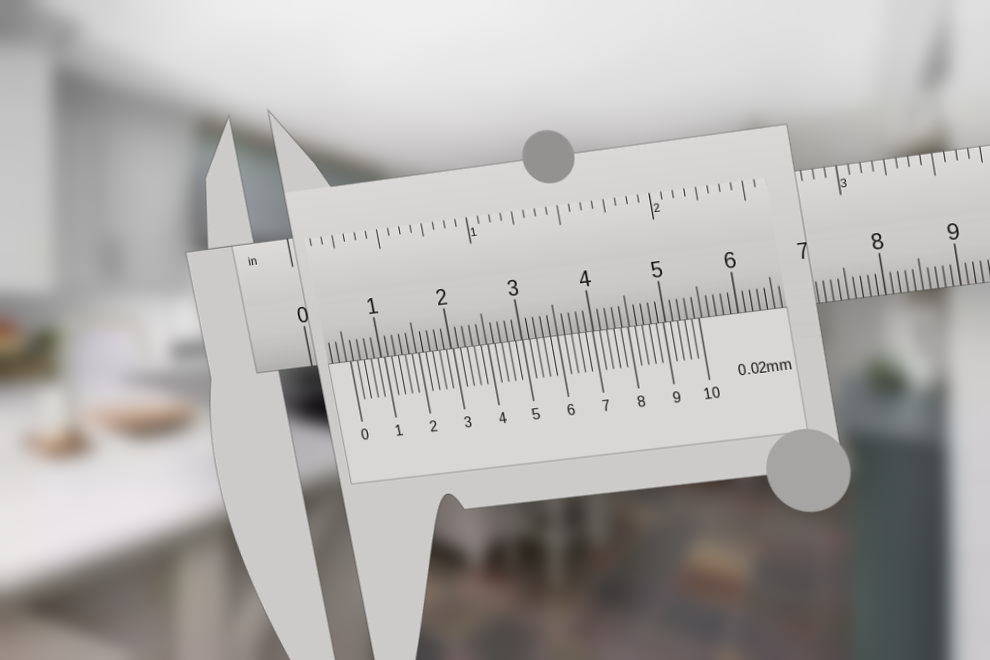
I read 5.6 mm
